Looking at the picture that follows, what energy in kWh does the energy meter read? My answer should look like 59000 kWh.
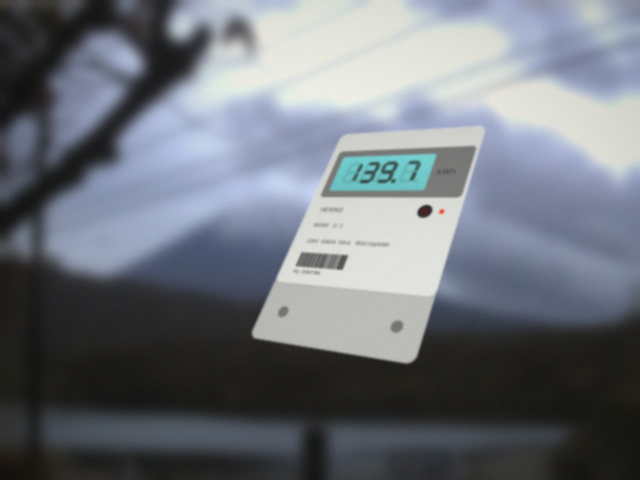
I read 139.7 kWh
